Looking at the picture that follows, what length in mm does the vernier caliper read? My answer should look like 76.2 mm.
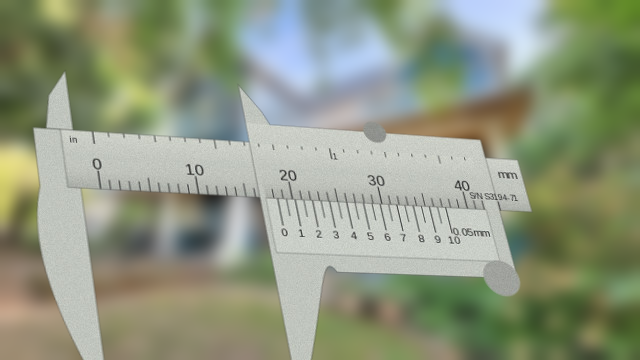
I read 18.4 mm
